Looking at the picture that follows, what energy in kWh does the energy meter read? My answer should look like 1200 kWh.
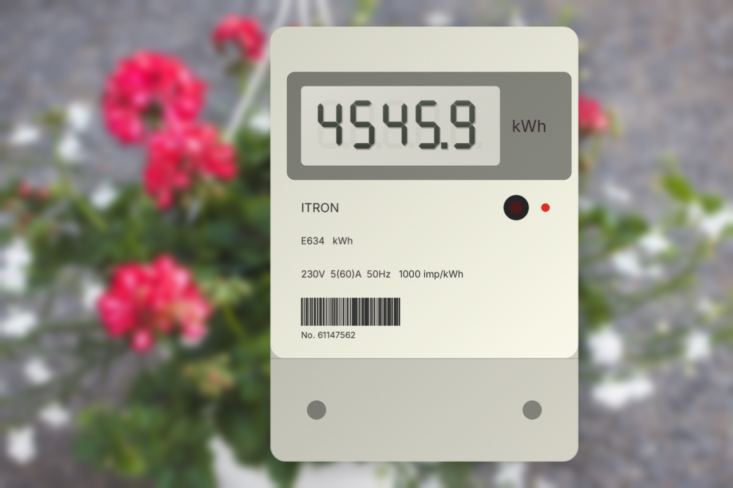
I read 4545.9 kWh
